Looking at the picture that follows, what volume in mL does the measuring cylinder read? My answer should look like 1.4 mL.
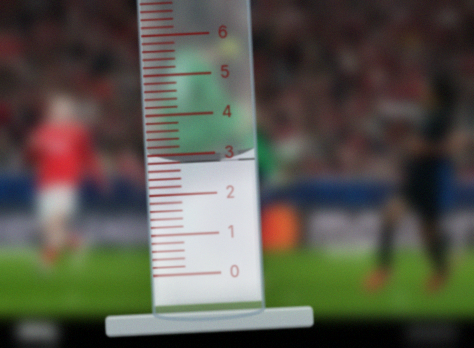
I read 2.8 mL
